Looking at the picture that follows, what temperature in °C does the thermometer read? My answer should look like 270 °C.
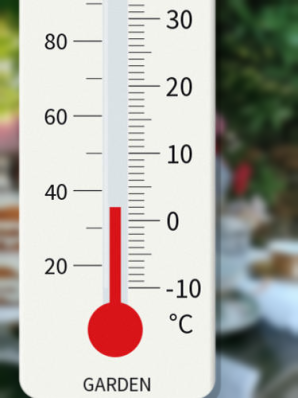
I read 2 °C
